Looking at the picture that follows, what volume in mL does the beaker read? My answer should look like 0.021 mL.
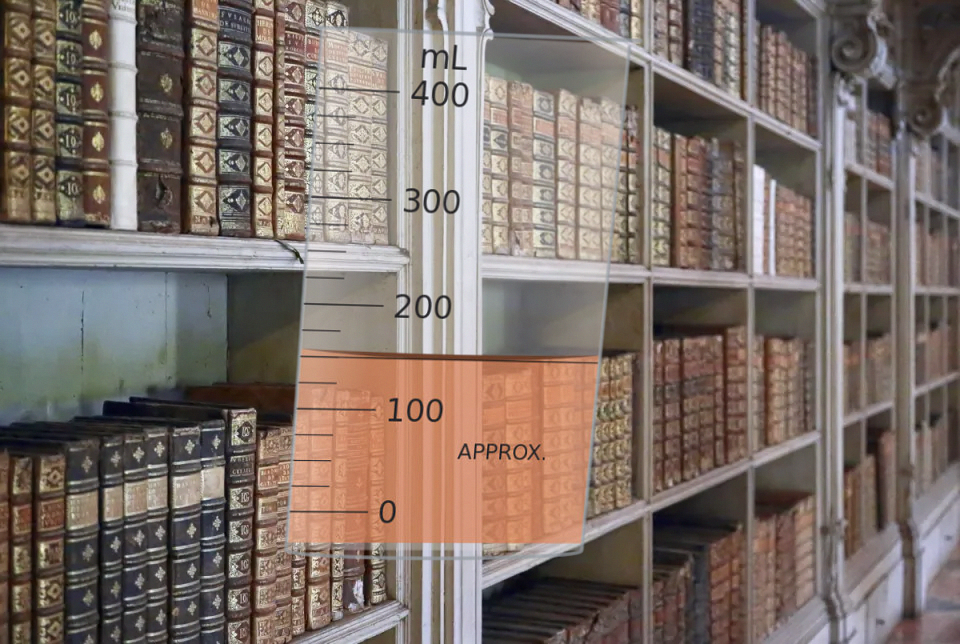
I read 150 mL
